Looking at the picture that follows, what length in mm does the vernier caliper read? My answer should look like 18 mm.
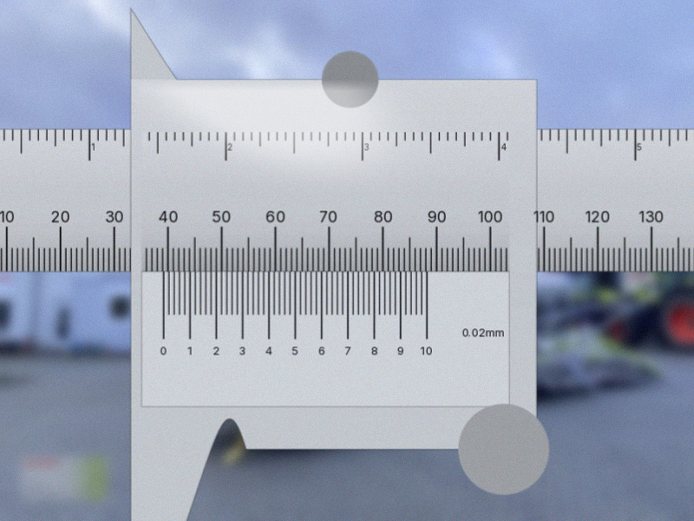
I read 39.2 mm
